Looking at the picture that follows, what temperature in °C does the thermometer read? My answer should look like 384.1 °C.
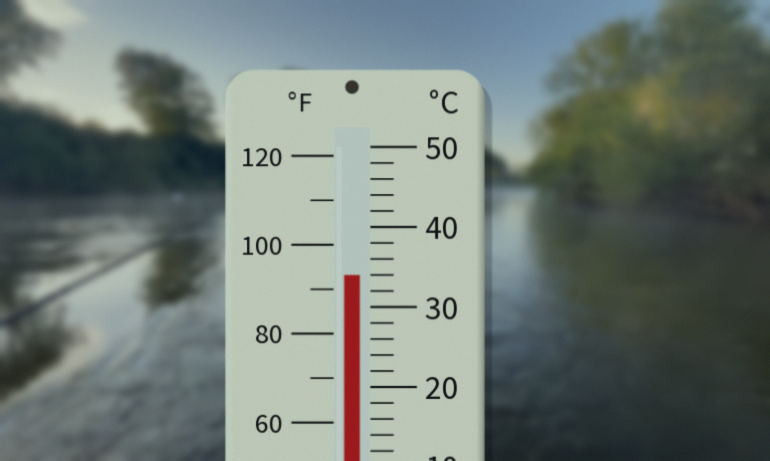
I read 34 °C
